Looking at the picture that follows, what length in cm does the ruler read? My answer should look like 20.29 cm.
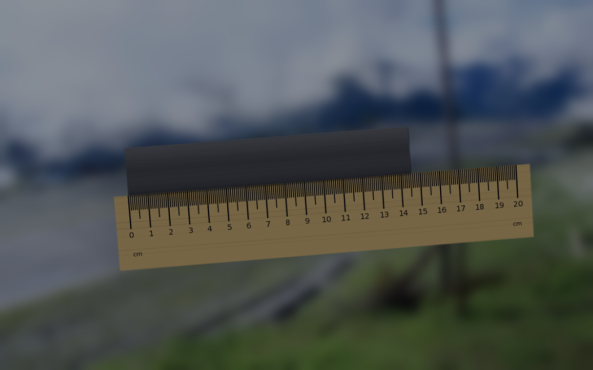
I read 14.5 cm
